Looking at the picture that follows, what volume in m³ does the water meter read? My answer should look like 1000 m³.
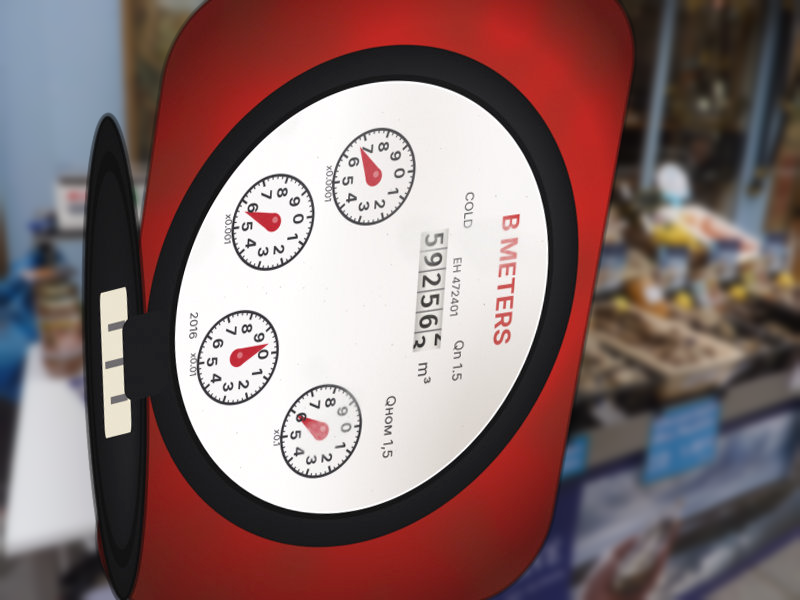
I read 592562.5956 m³
